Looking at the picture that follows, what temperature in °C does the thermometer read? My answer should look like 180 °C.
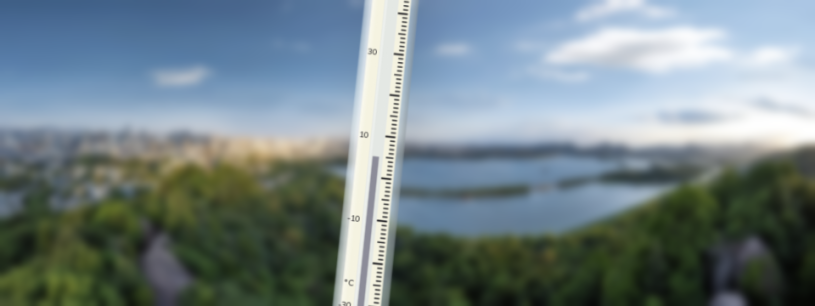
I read 5 °C
